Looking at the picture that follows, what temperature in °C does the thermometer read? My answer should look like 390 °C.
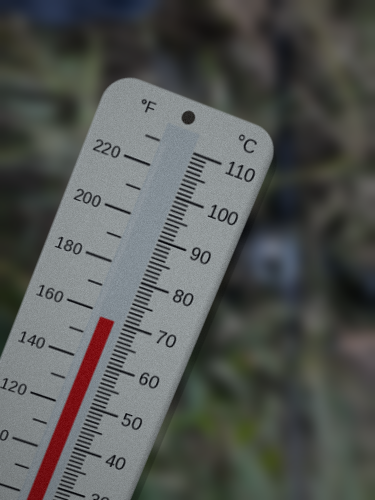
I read 70 °C
